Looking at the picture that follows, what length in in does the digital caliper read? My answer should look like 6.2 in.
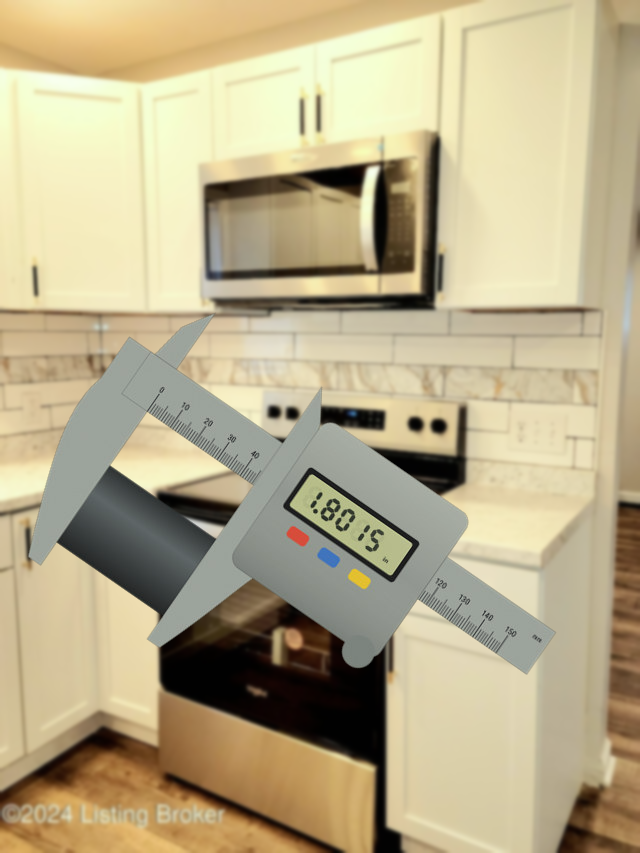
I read 1.8015 in
